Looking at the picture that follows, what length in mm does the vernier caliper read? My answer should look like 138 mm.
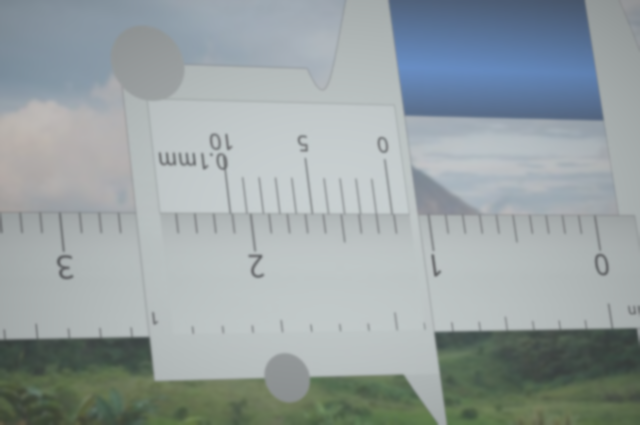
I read 12.1 mm
